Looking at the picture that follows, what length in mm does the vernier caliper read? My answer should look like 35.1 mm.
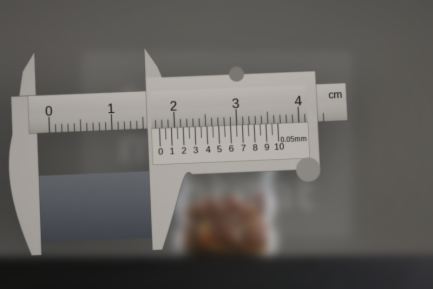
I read 17.6 mm
